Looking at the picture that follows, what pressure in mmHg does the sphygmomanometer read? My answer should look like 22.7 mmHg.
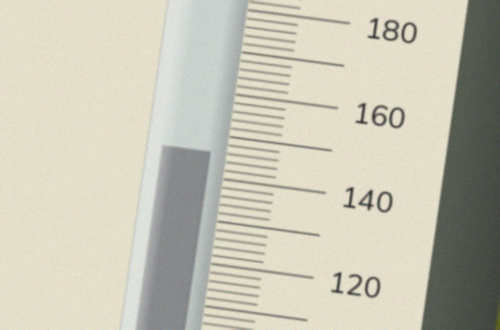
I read 146 mmHg
